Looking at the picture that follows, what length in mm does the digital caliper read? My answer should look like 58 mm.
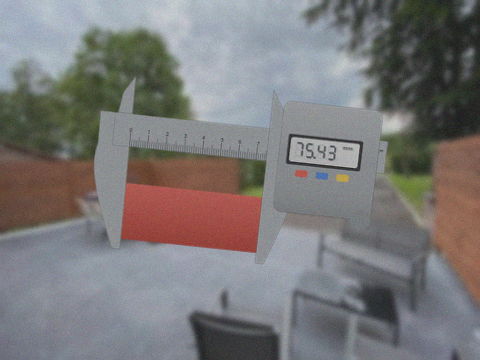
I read 75.43 mm
